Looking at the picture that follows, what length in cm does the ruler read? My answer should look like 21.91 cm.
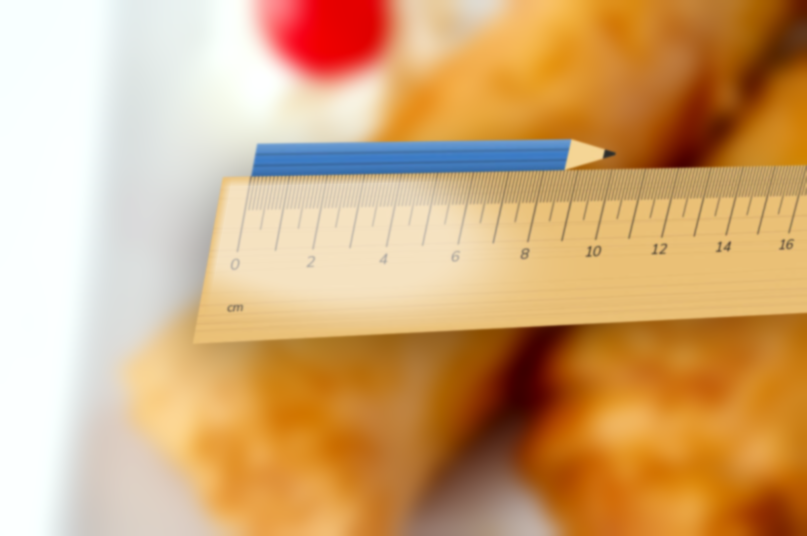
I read 10 cm
